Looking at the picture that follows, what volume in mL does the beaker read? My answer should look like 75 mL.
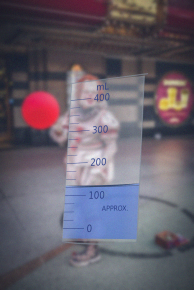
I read 125 mL
